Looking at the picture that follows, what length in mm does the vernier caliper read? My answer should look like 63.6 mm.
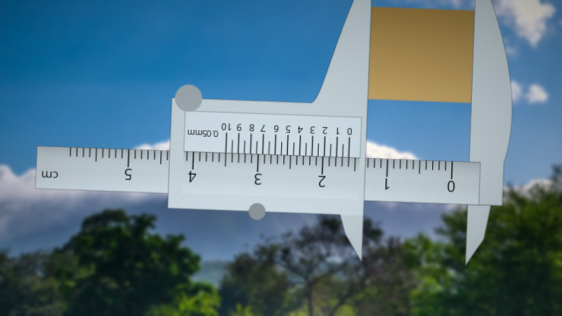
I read 16.0 mm
